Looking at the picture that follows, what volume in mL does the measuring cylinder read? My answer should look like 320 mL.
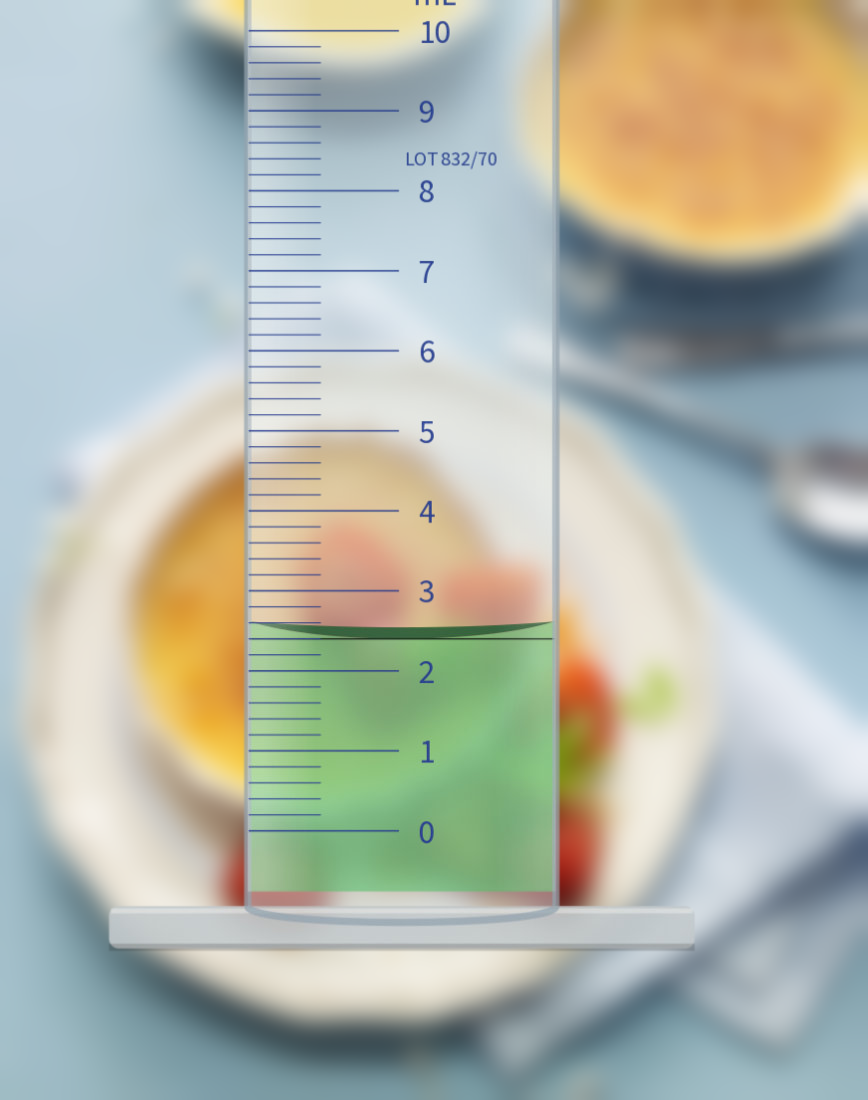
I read 2.4 mL
